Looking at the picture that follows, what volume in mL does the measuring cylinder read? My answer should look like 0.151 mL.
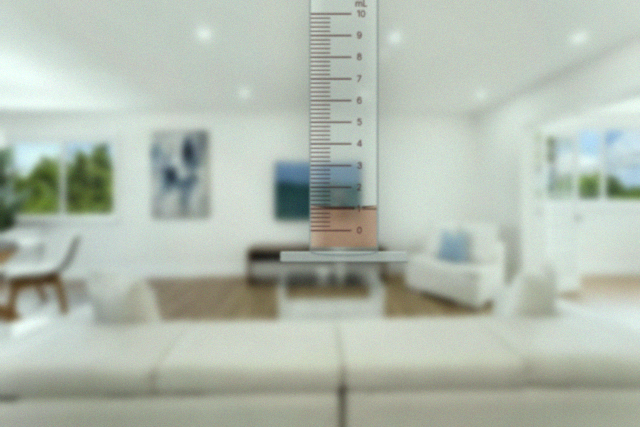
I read 1 mL
